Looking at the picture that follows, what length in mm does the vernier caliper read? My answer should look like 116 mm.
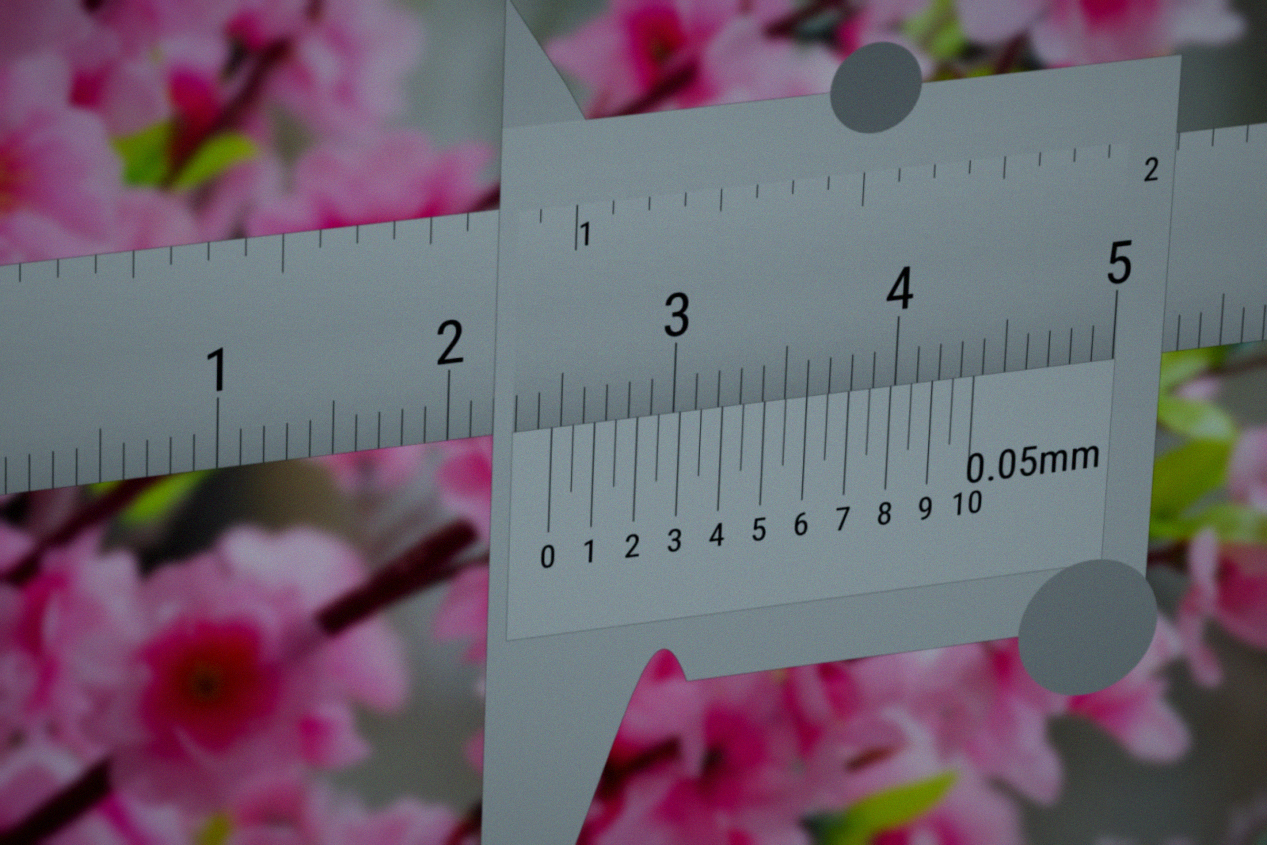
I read 24.6 mm
